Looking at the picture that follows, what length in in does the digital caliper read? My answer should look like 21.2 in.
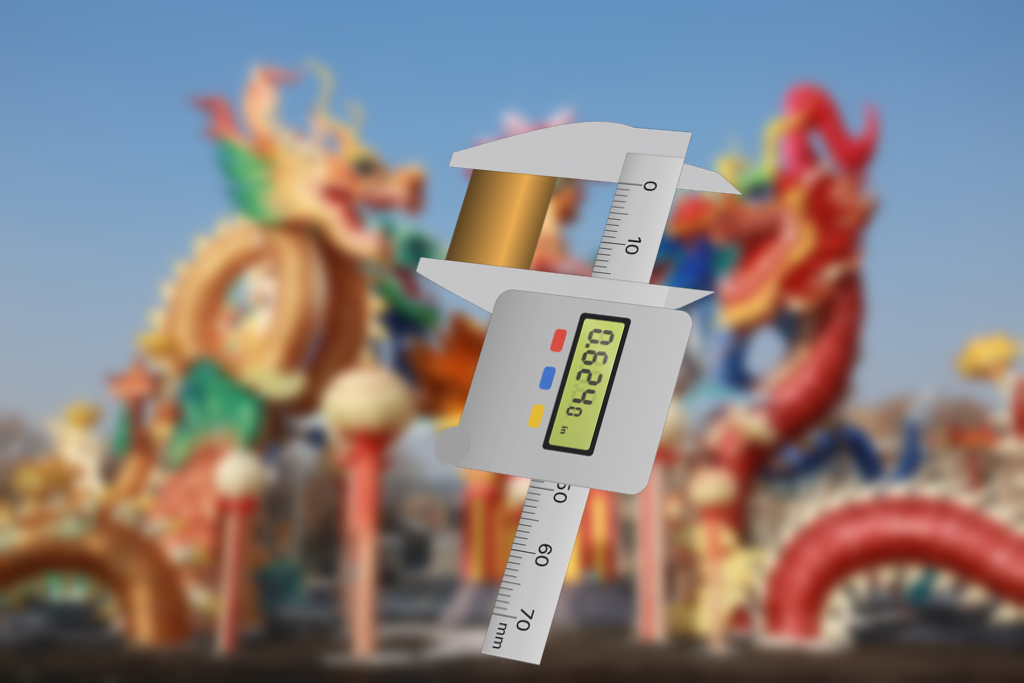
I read 0.6240 in
